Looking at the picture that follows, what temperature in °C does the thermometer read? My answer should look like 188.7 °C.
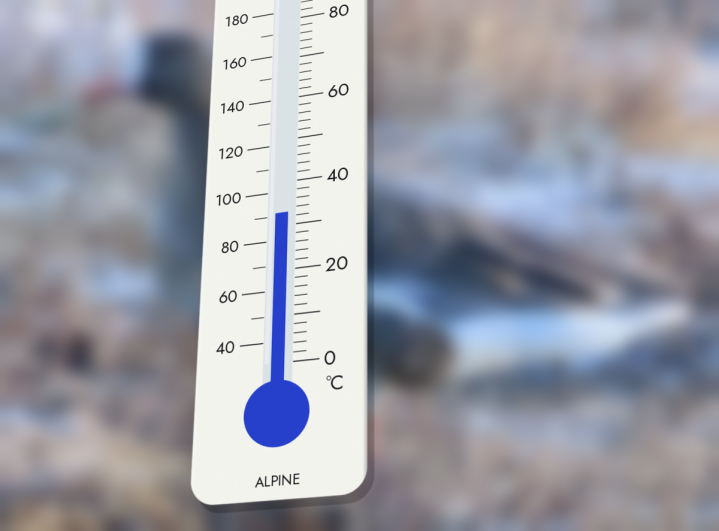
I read 33 °C
